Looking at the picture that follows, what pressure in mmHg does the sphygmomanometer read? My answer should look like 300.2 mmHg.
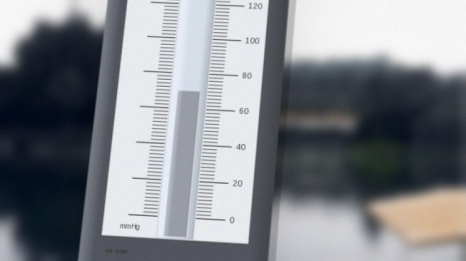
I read 70 mmHg
